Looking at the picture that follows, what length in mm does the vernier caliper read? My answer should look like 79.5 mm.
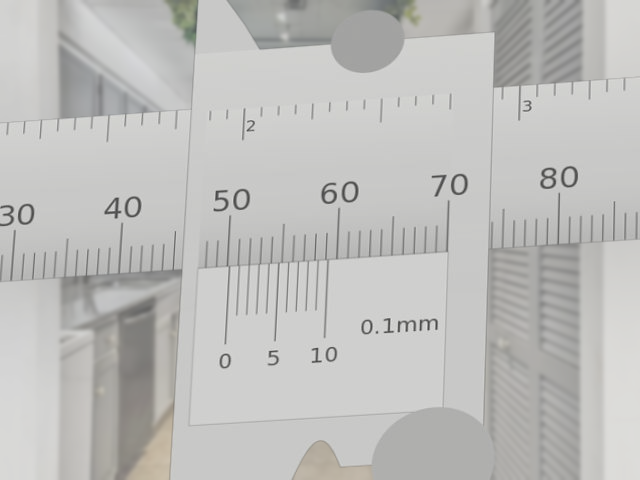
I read 50.2 mm
